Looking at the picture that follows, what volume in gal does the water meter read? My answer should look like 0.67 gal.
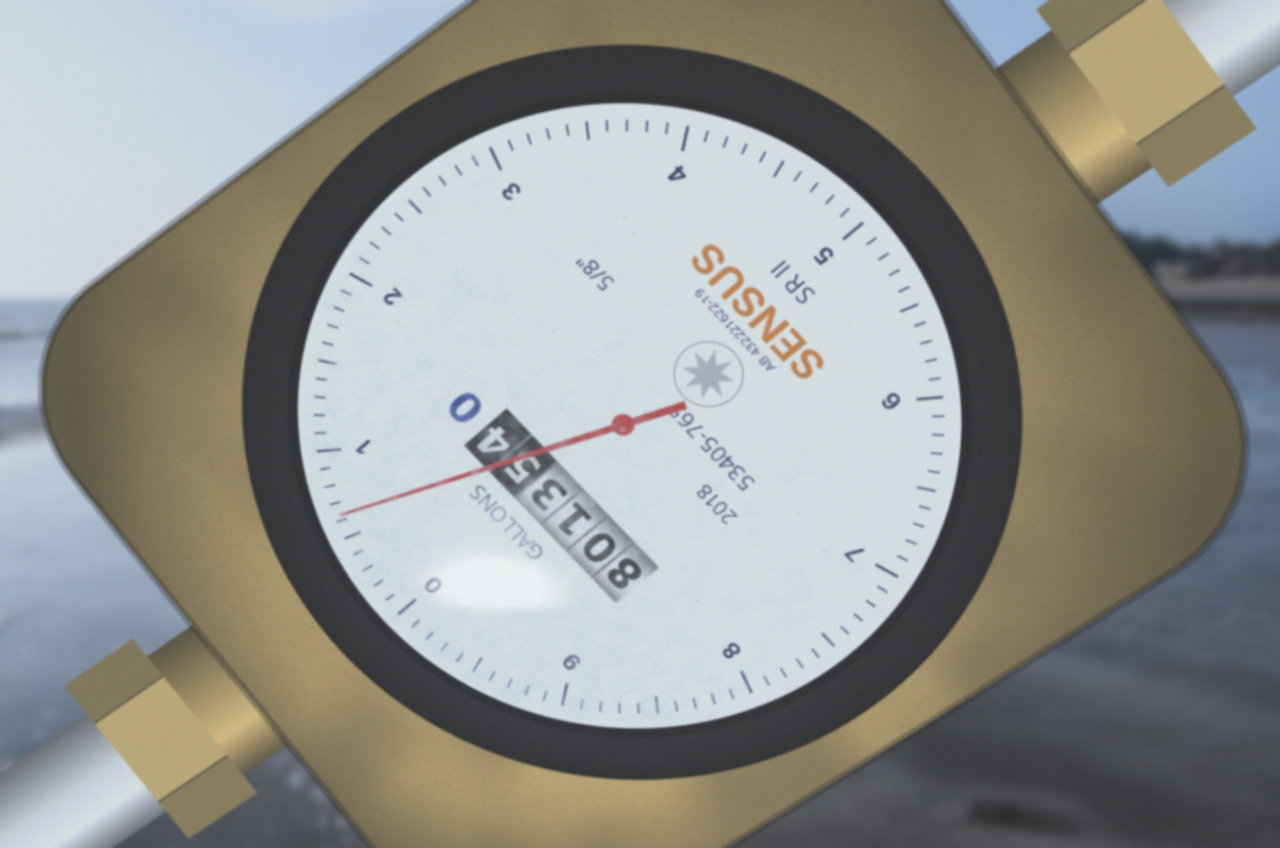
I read 8013540.6 gal
